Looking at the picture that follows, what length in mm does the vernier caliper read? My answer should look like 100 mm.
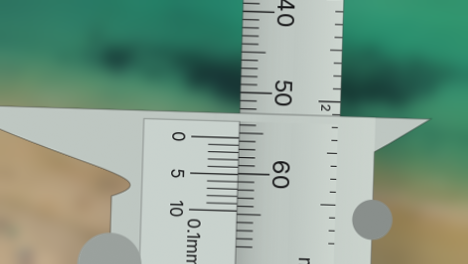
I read 55.6 mm
